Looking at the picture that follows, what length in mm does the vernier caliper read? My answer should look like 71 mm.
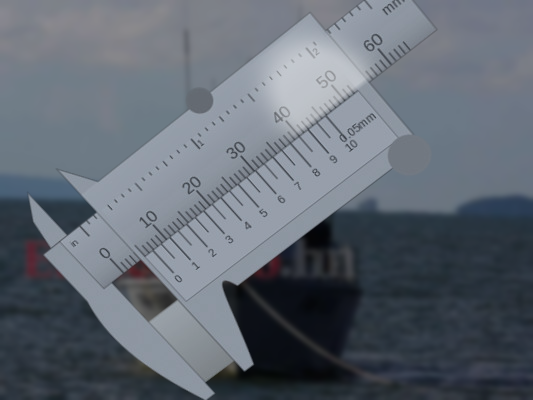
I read 6.8 mm
